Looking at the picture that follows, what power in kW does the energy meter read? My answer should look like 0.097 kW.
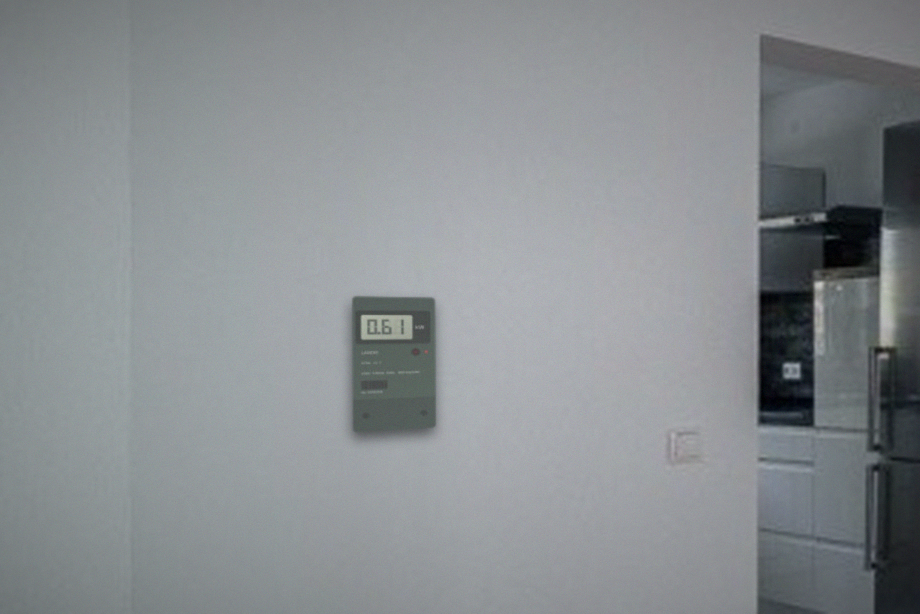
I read 0.61 kW
